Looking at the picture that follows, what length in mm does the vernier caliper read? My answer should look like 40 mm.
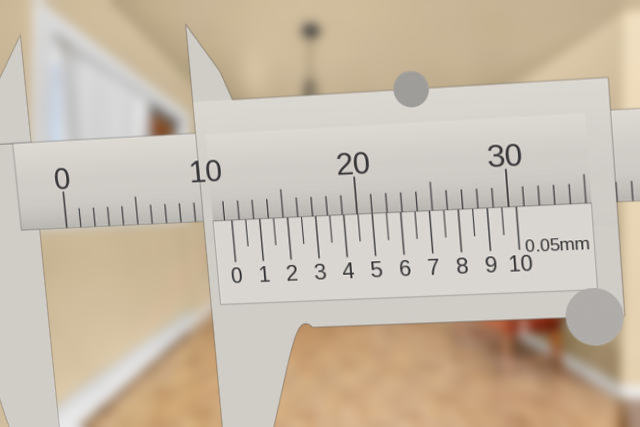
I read 11.5 mm
